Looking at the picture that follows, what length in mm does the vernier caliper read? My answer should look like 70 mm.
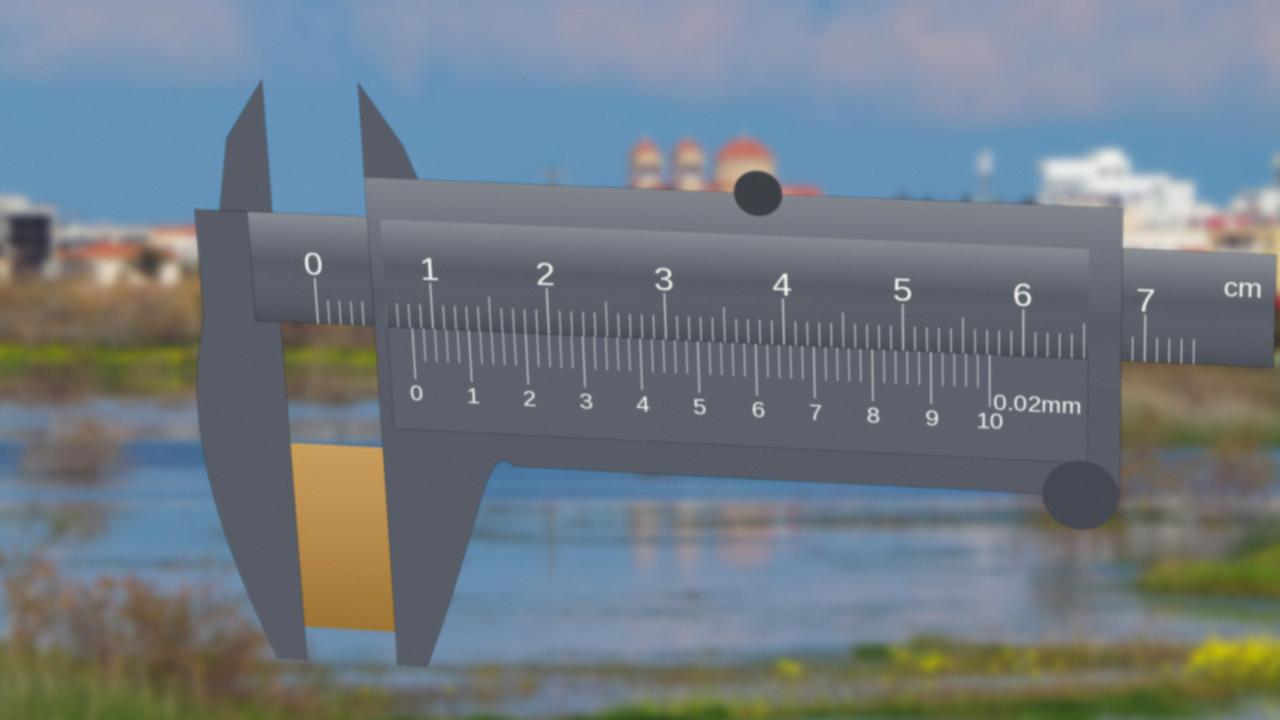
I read 8.2 mm
